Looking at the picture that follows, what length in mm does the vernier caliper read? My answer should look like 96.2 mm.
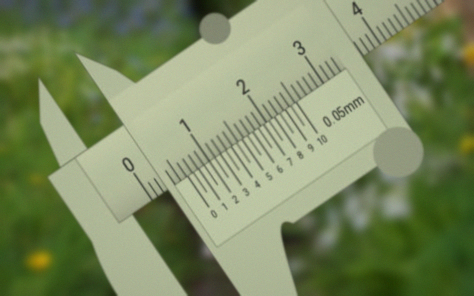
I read 6.2 mm
